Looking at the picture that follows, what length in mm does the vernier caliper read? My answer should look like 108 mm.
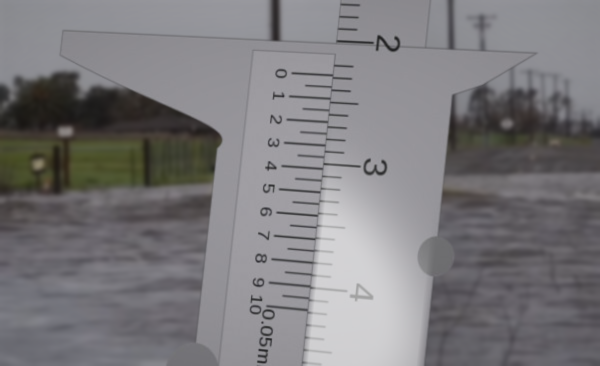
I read 22.8 mm
